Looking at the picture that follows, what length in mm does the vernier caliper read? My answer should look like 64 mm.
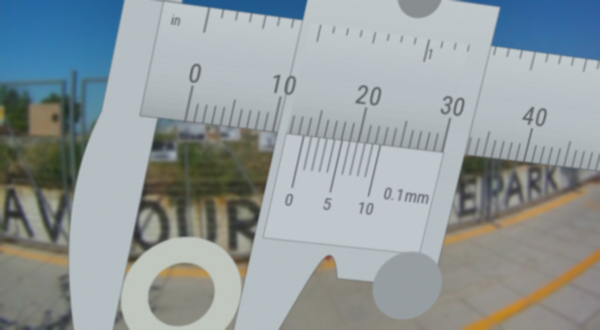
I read 13.6 mm
